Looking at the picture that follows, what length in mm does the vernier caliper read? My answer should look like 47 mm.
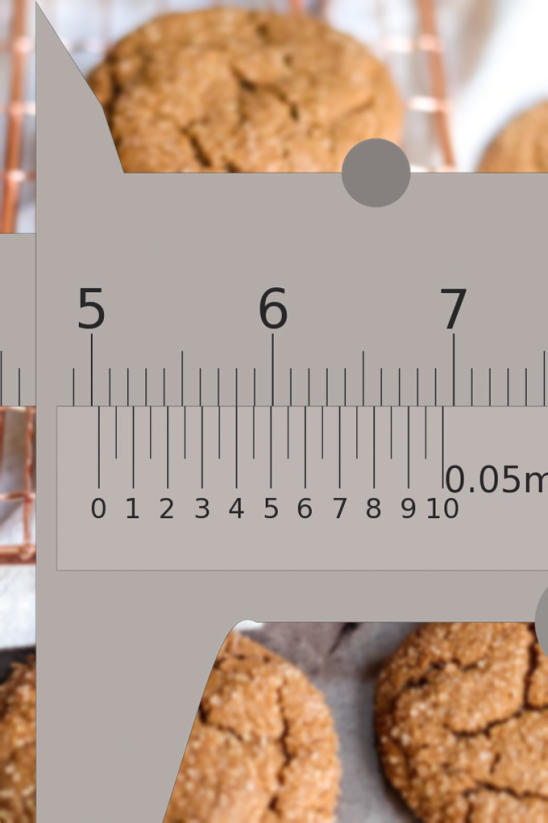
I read 50.4 mm
